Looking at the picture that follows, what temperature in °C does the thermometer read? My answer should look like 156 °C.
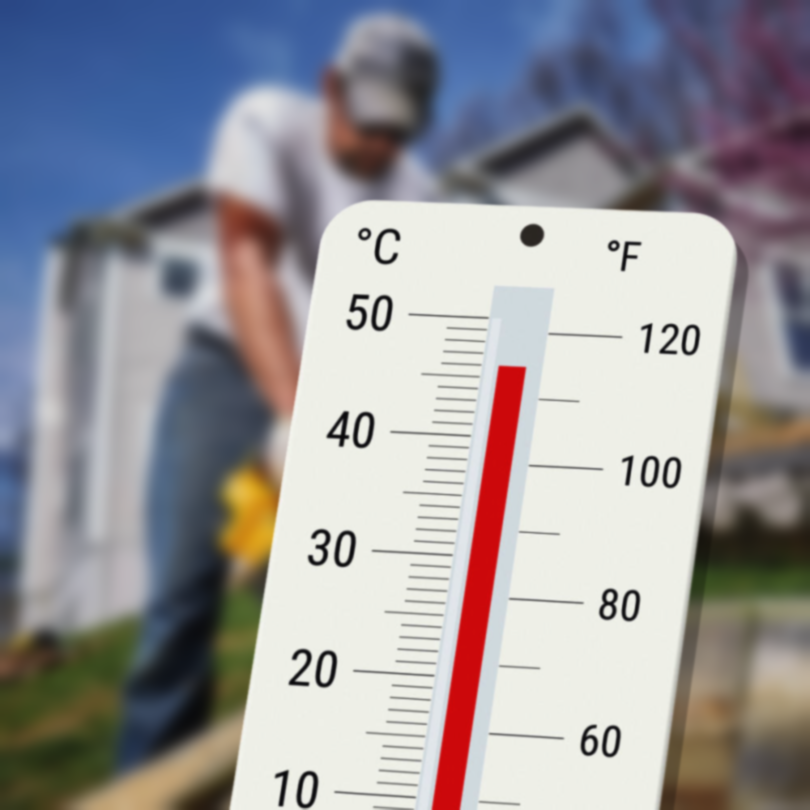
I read 46 °C
